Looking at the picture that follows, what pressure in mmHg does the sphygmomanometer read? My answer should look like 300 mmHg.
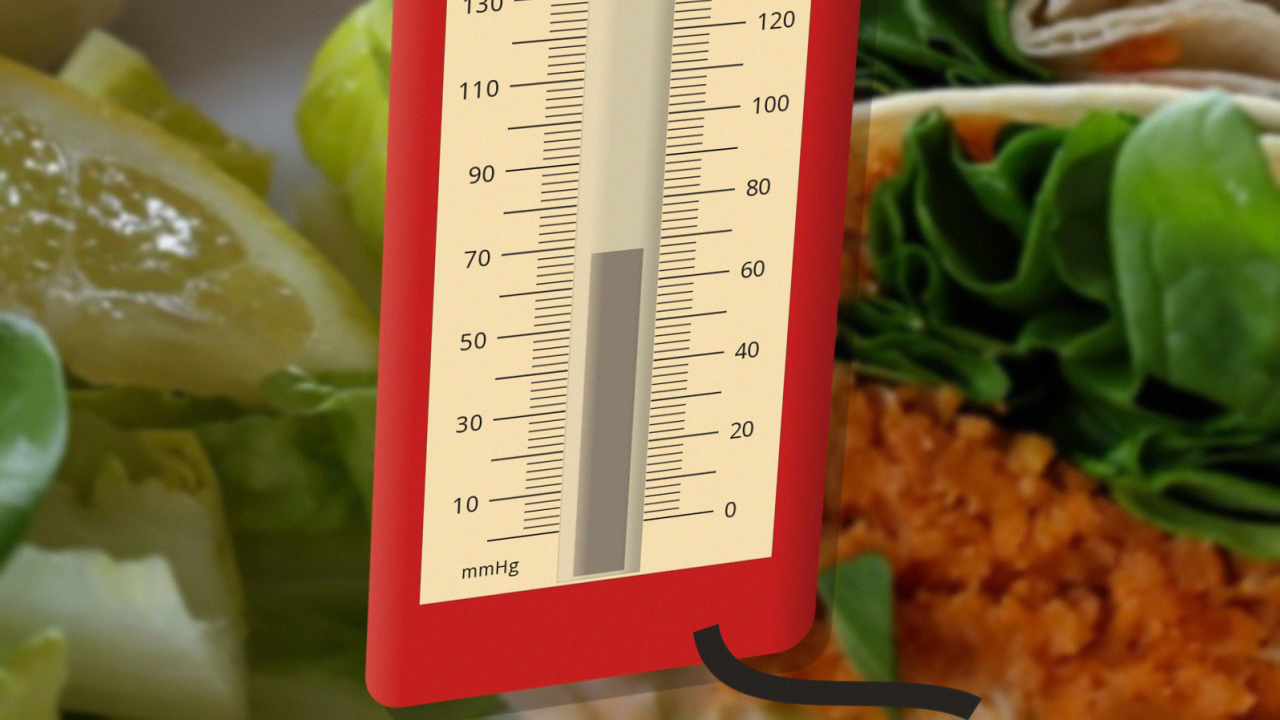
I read 68 mmHg
